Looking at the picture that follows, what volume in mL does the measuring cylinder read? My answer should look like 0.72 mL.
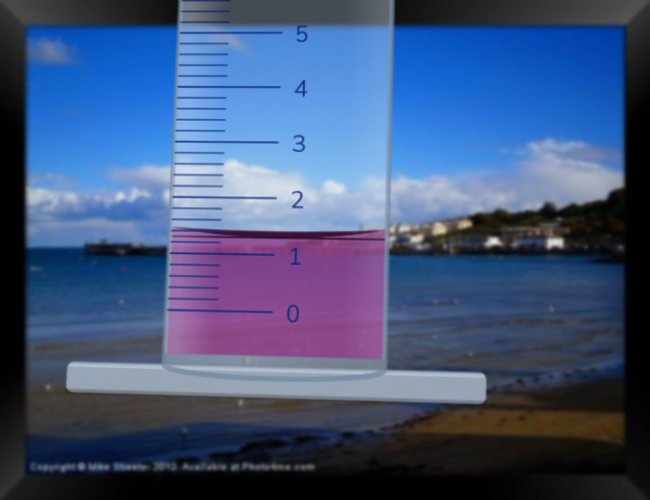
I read 1.3 mL
